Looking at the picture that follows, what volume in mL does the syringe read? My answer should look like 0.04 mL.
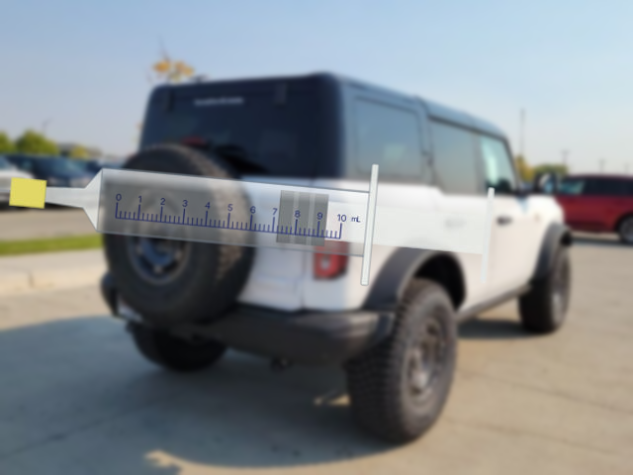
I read 7.2 mL
